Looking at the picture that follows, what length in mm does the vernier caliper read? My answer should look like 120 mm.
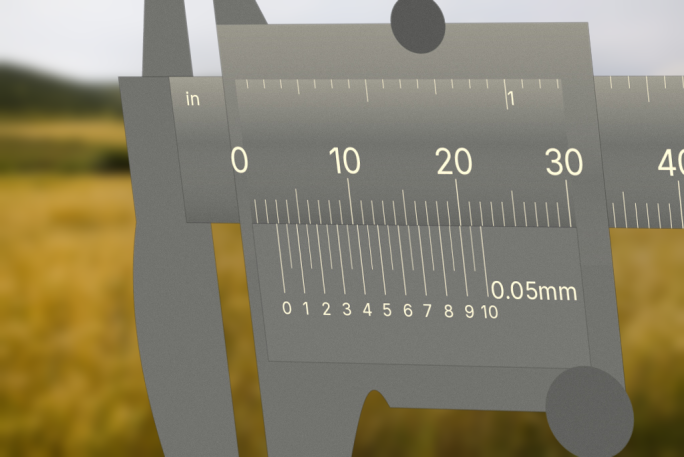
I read 2.8 mm
